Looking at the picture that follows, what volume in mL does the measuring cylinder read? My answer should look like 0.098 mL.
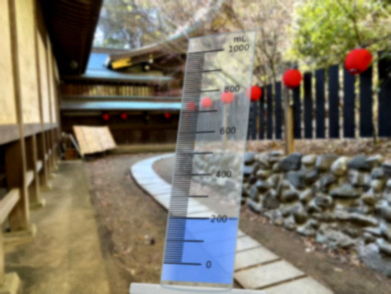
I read 200 mL
